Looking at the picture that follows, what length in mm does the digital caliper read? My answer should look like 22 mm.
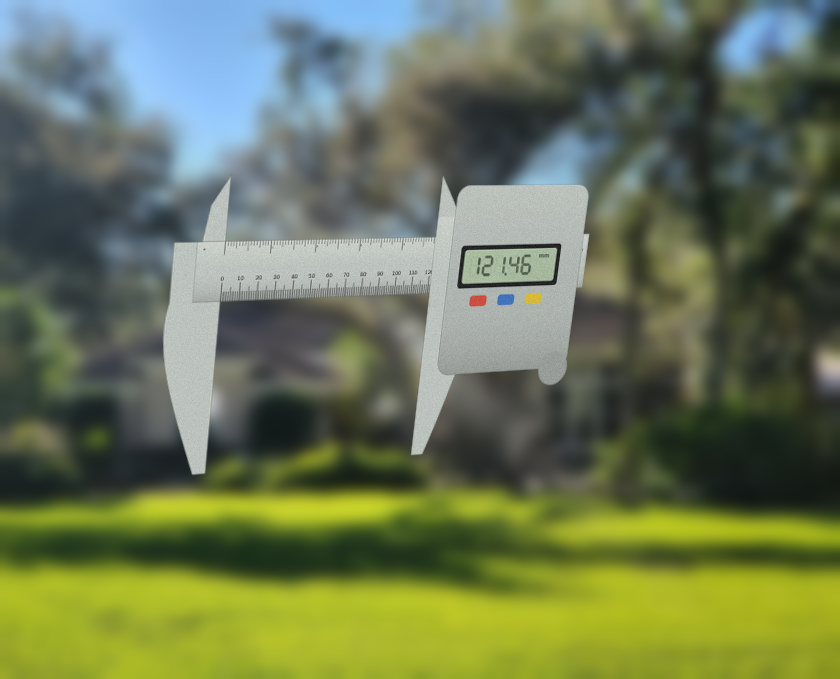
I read 121.46 mm
